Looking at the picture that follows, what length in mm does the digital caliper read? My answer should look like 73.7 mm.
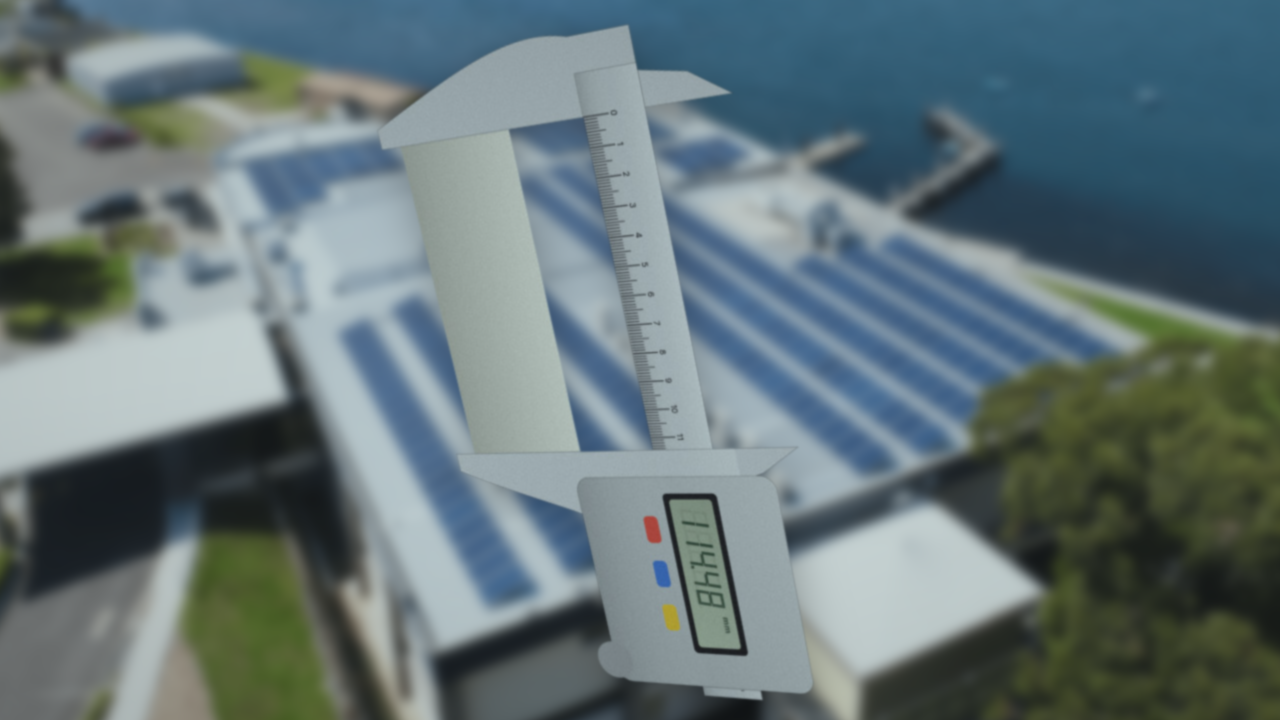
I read 114.48 mm
